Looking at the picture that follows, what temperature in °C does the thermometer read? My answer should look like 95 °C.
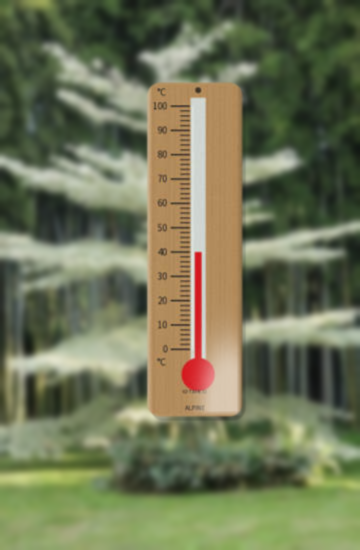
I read 40 °C
